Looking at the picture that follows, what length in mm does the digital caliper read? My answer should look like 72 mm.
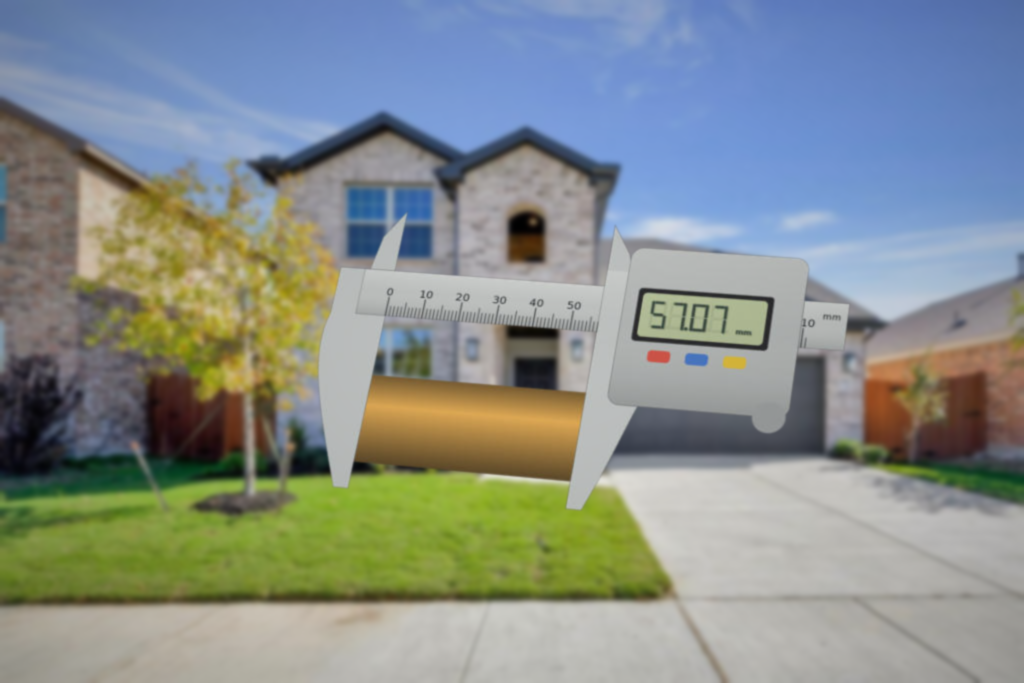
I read 57.07 mm
